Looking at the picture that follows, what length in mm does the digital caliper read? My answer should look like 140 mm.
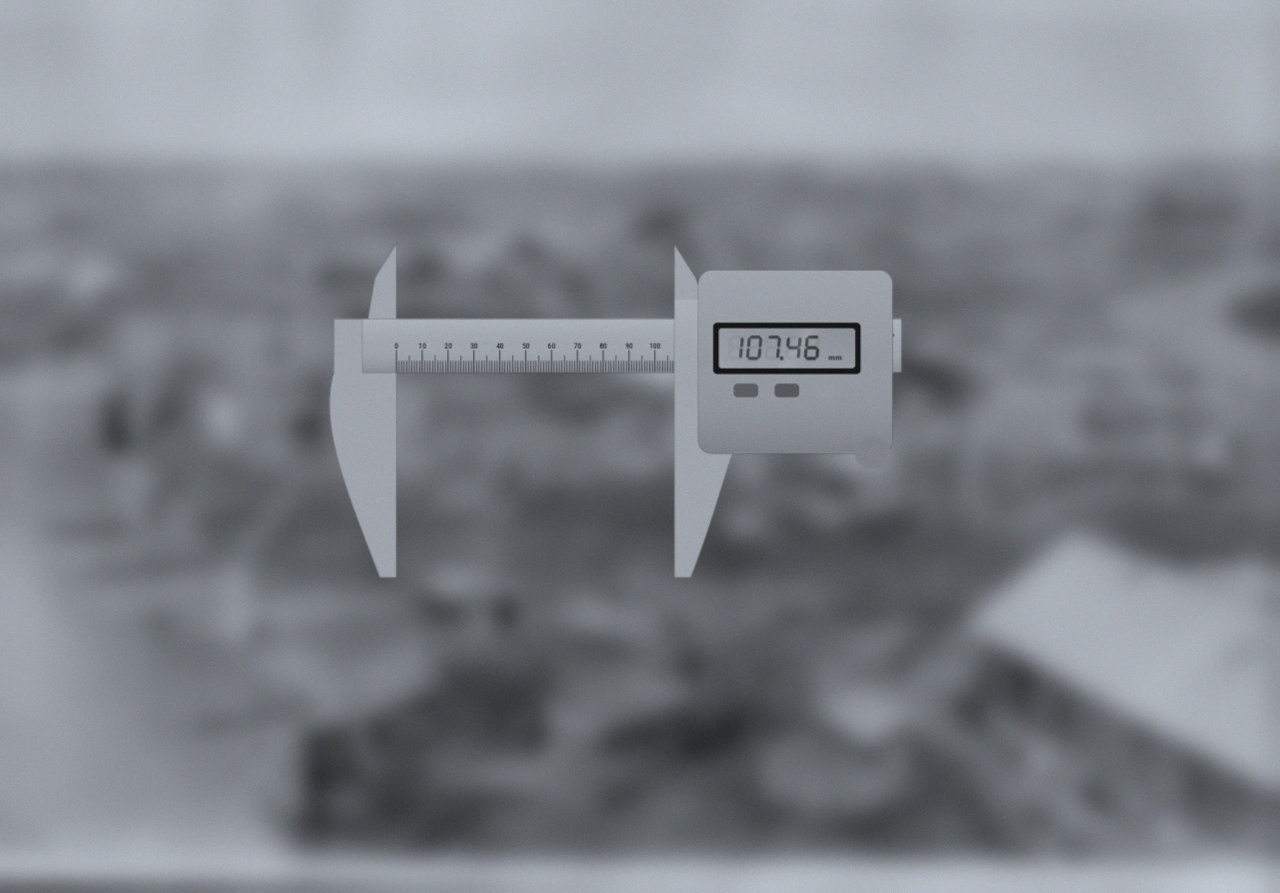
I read 107.46 mm
